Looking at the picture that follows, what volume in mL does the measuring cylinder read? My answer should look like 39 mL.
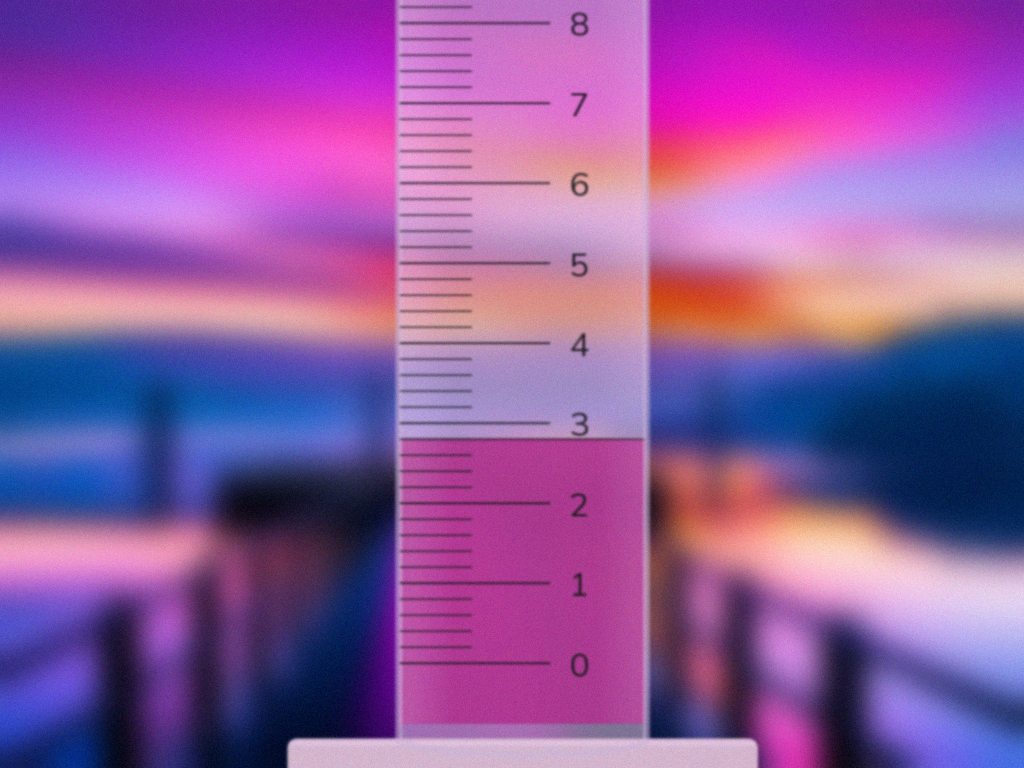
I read 2.8 mL
